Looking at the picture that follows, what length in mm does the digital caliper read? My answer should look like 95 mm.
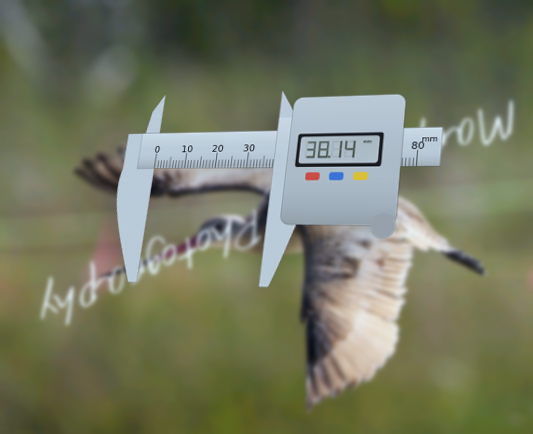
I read 38.14 mm
